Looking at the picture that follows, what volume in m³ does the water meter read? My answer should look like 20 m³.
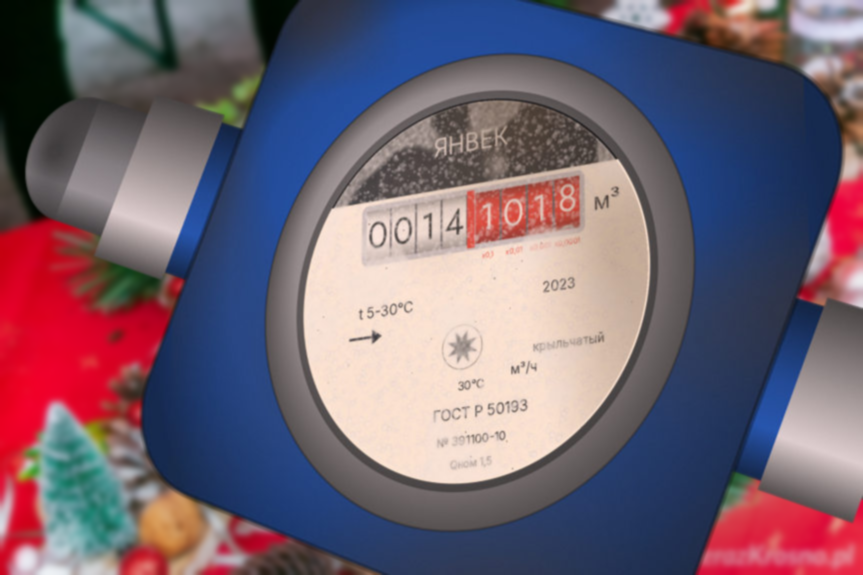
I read 14.1018 m³
